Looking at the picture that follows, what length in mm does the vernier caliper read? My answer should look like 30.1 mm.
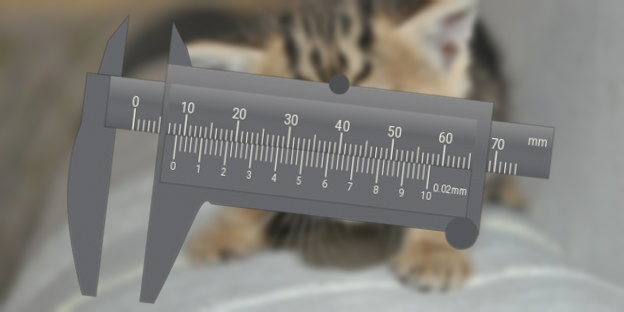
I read 8.5 mm
